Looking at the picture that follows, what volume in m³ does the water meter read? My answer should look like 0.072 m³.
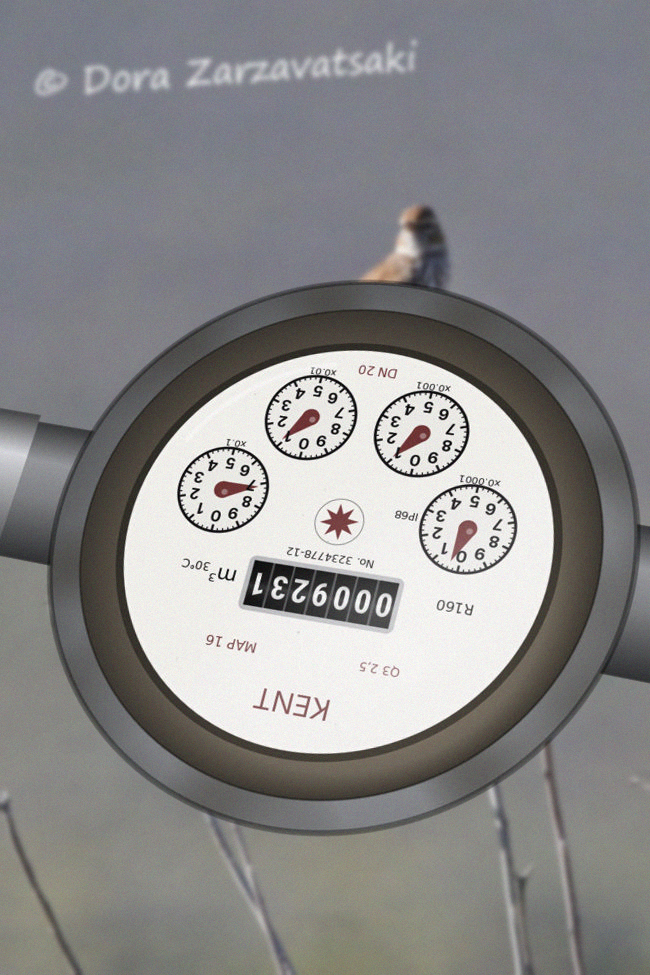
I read 9231.7110 m³
